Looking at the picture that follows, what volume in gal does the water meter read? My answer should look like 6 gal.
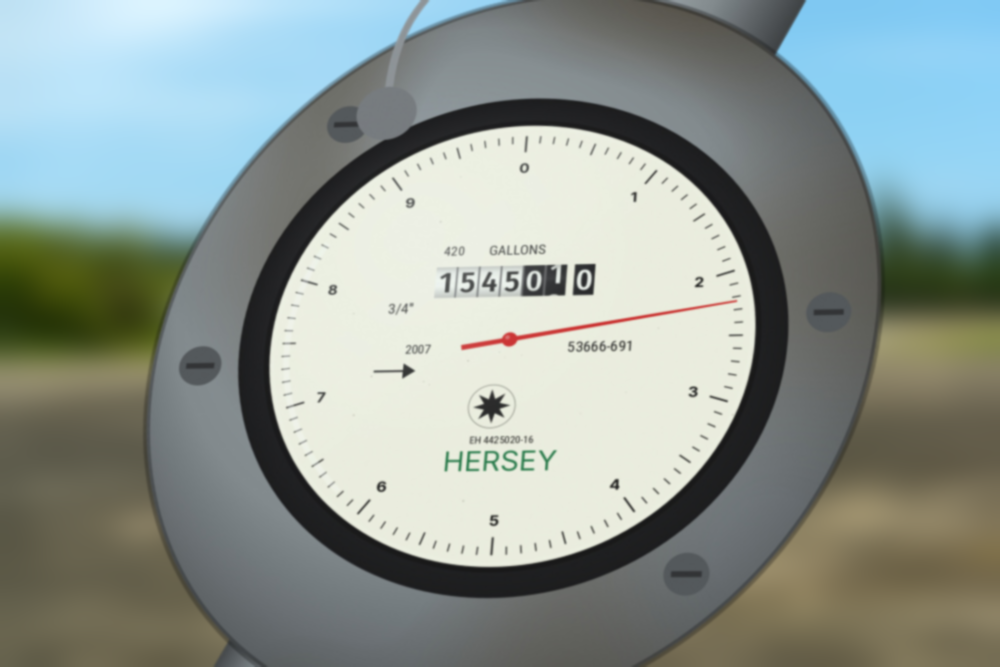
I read 1545012.2 gal
